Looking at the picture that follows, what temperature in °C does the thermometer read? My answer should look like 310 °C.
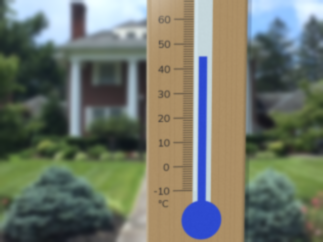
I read 45 °C
